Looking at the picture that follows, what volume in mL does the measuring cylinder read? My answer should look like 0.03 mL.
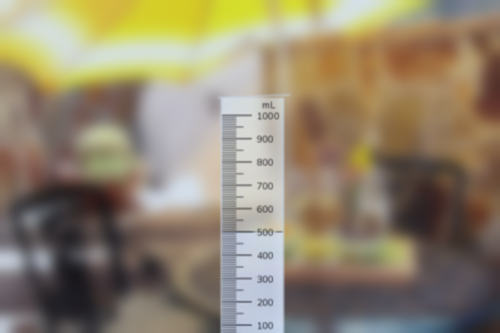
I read 500 mL
